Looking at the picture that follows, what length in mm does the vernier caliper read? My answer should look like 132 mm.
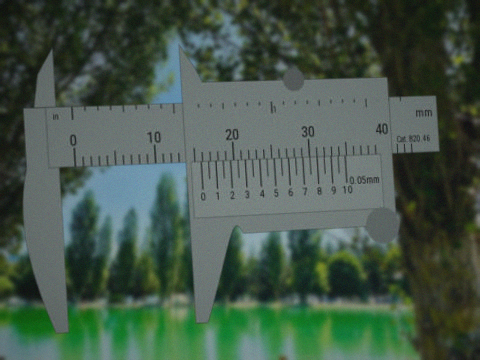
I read 15.8 mm
